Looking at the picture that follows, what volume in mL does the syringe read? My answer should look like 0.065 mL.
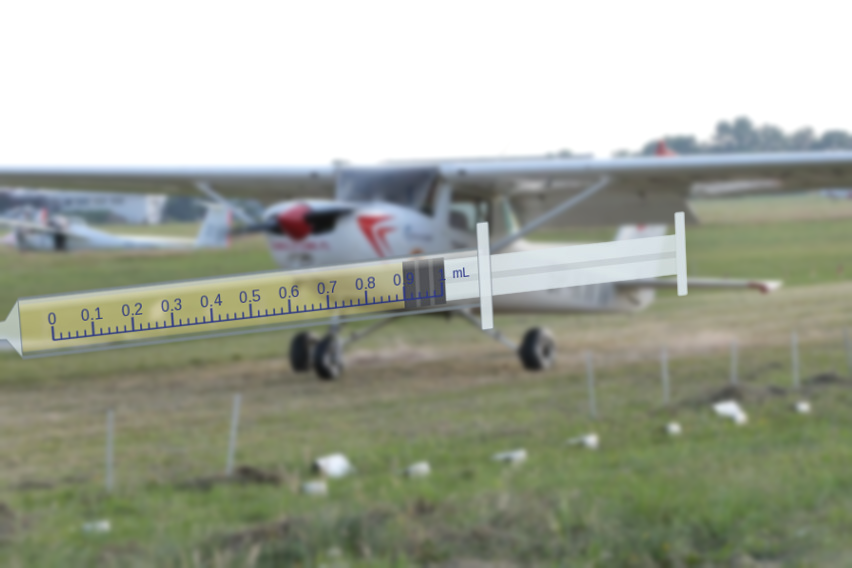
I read 0.9 mL
